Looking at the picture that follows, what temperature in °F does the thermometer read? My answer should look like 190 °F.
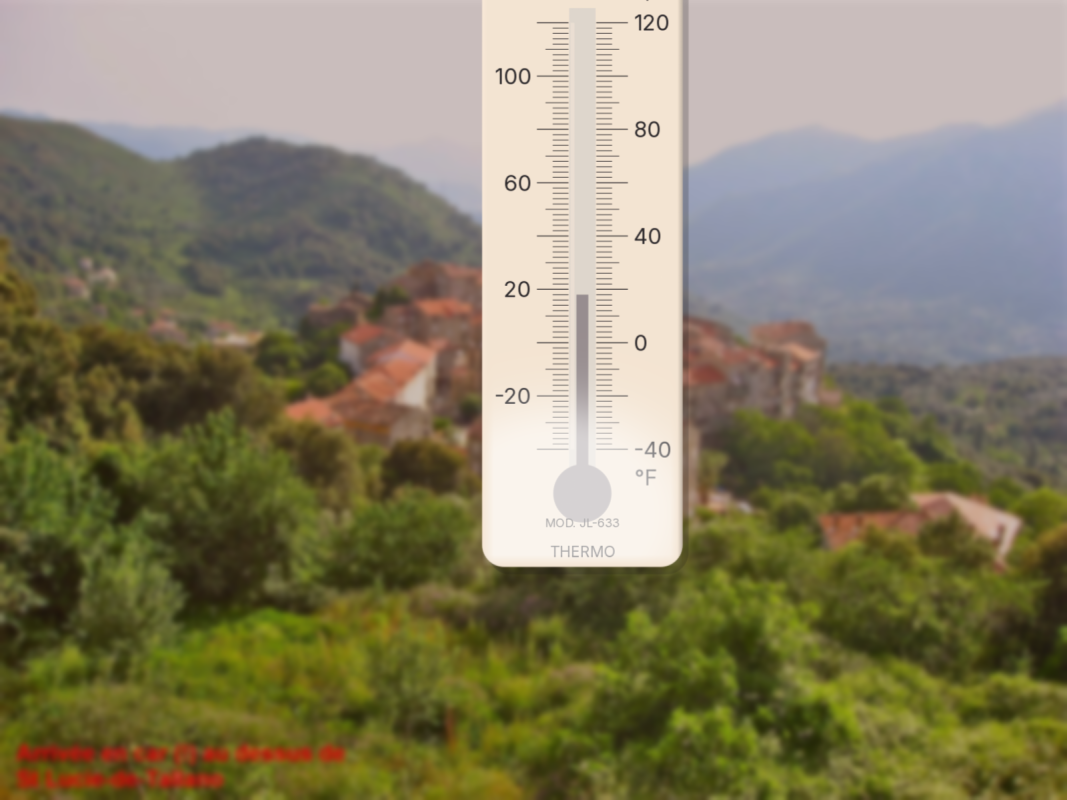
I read 18 °F
